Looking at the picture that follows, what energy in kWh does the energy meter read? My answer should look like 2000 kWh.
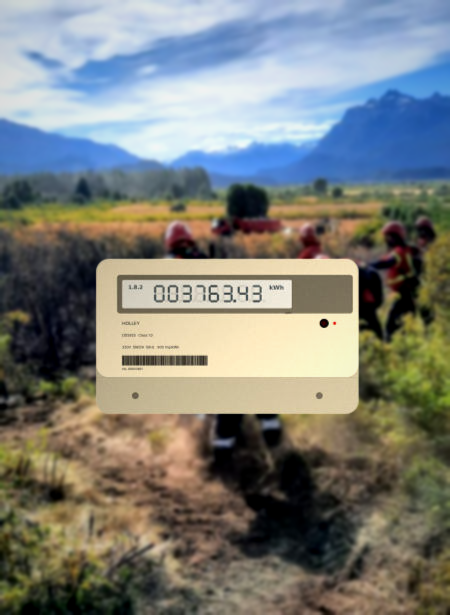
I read 3763.43 kWh
